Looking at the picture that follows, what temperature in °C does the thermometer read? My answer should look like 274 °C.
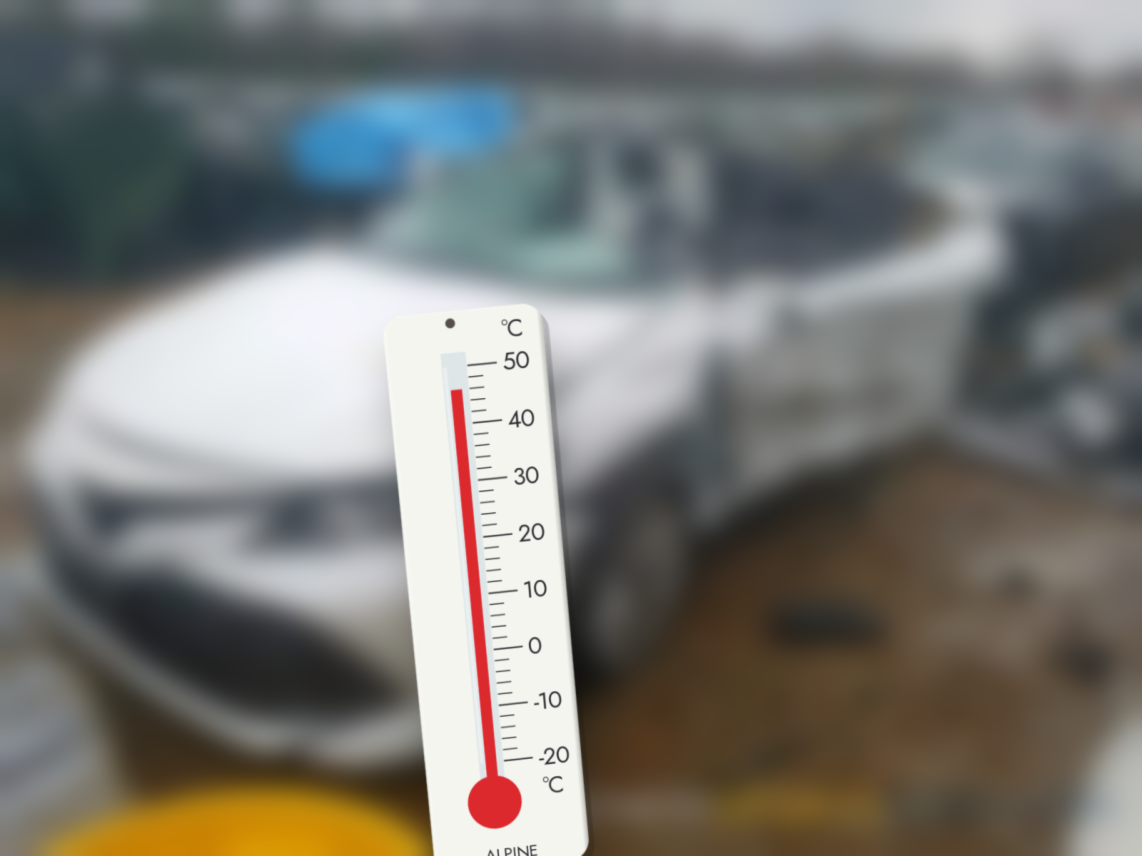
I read 46 °C
